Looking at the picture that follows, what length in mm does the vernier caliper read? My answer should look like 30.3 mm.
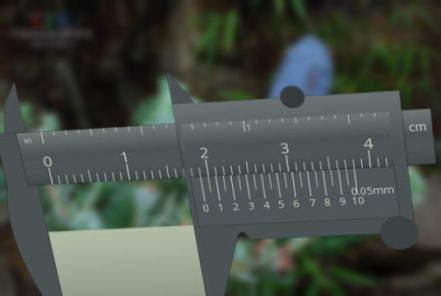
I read 19.0 mm
